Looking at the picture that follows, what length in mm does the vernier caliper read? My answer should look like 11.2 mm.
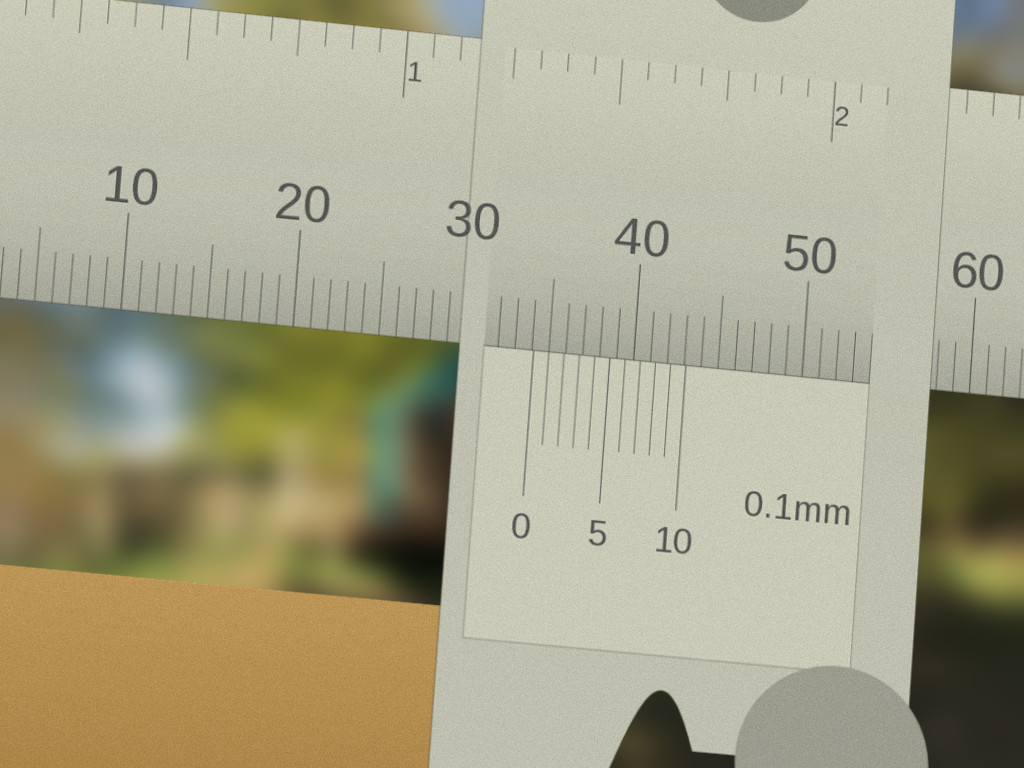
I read 34.1 mm
